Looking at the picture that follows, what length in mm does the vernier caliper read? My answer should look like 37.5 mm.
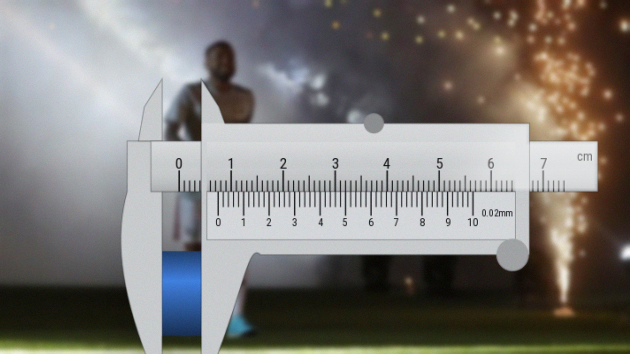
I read 7.5 mm
